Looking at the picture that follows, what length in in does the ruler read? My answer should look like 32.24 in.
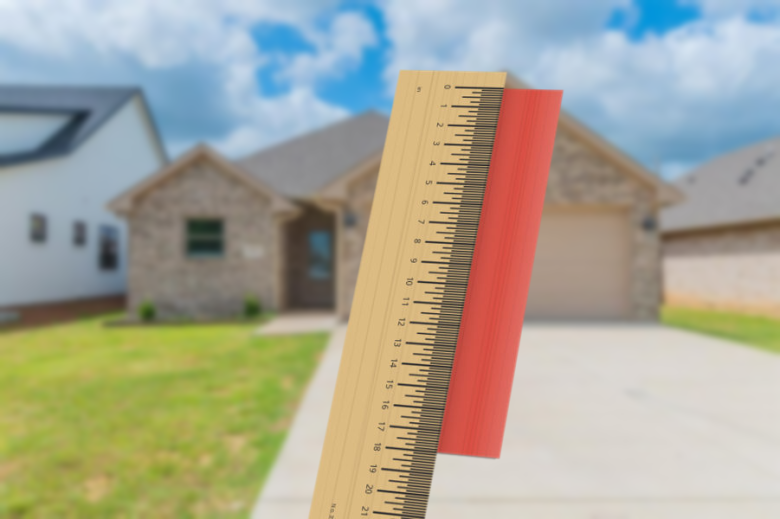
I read 18 in
